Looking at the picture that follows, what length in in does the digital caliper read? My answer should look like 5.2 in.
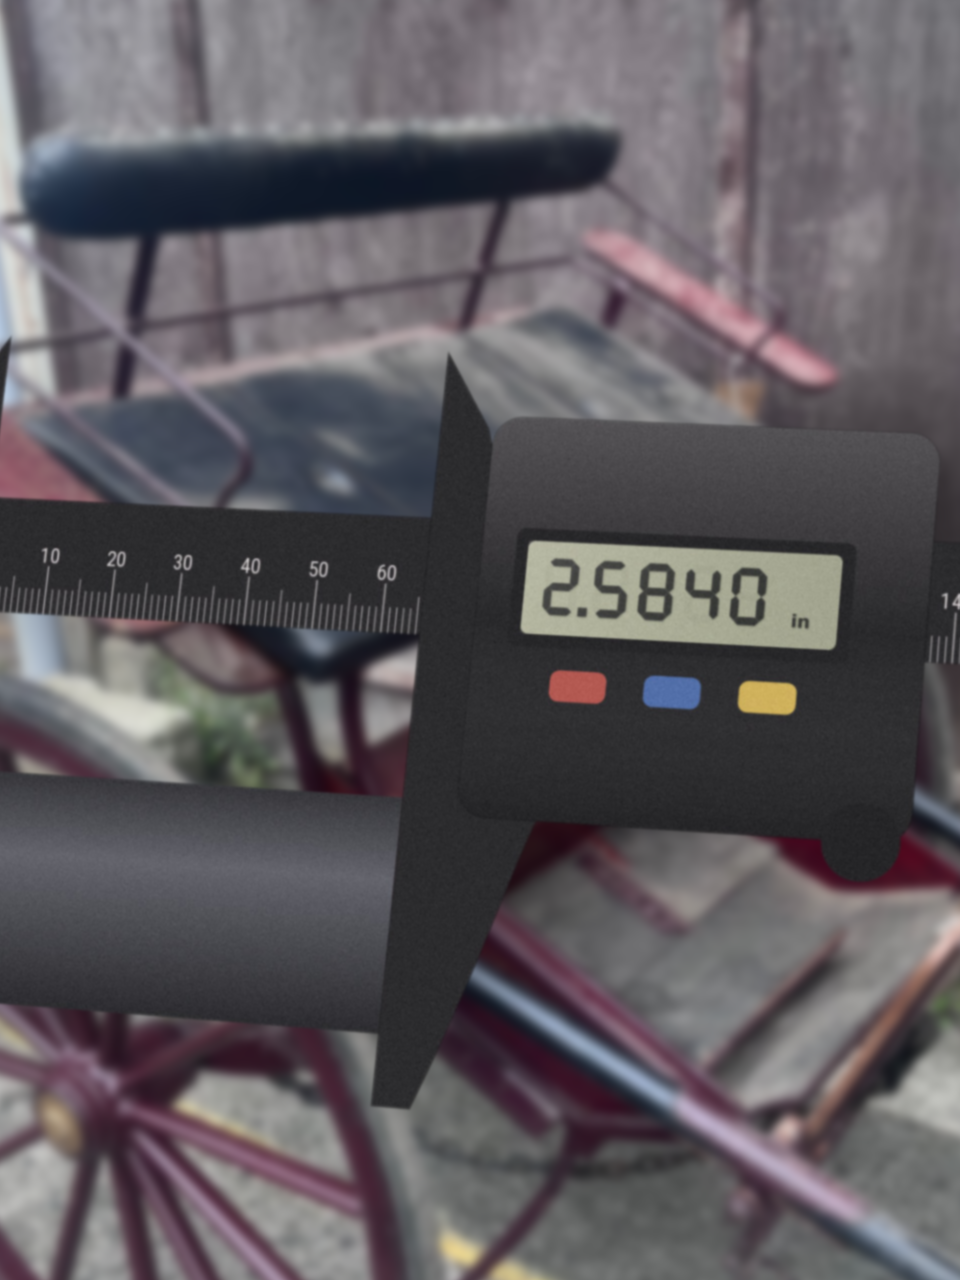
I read 2.5840 in
